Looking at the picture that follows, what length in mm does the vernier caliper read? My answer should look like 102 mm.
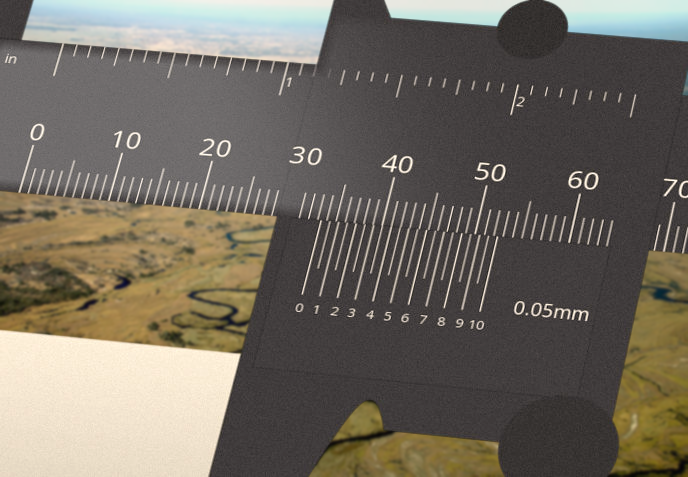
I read 33.4 mm
